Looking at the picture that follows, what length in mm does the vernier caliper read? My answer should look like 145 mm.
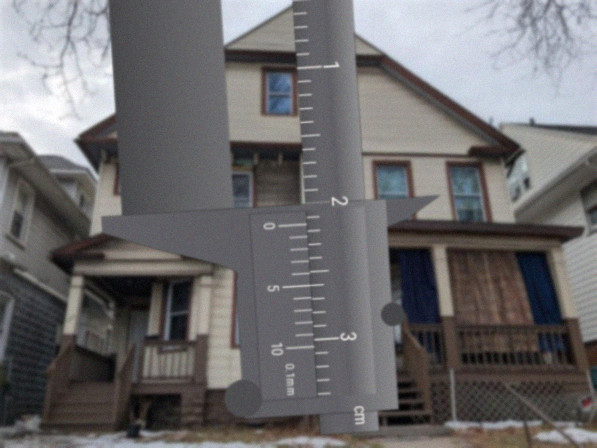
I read 21.5 mm
